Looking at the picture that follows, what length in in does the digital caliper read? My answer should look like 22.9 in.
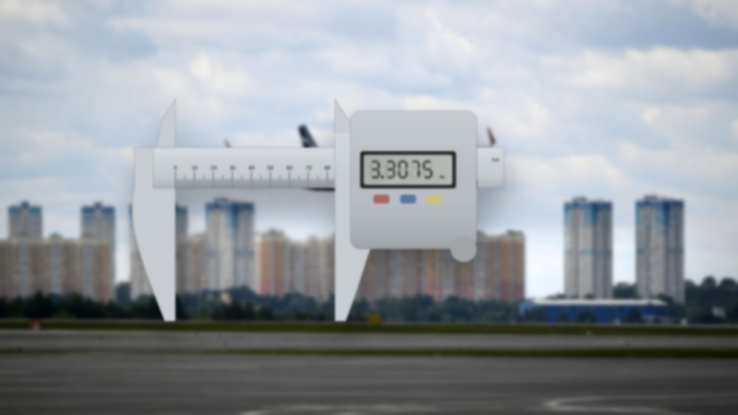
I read 3.3075 in
